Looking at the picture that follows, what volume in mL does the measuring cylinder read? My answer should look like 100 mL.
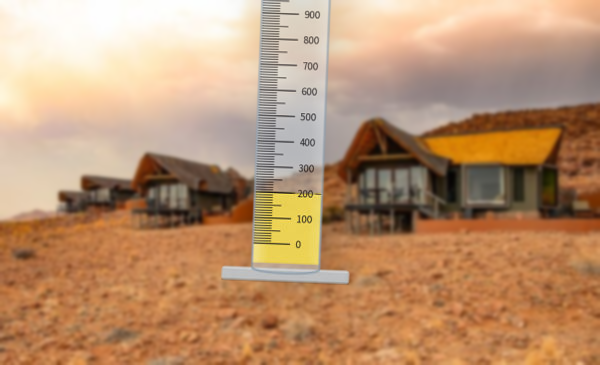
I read 200 mL
